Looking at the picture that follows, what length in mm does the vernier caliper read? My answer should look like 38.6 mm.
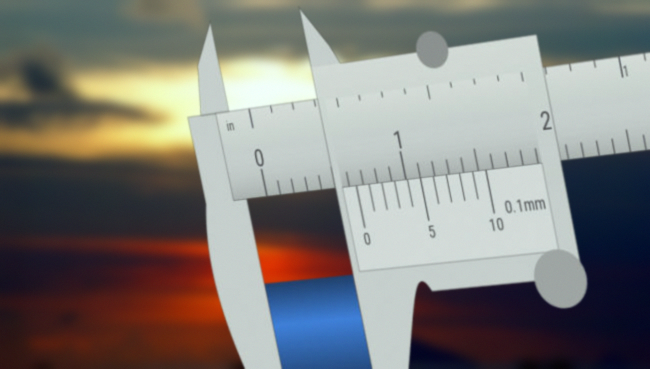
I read 6.5 mm
